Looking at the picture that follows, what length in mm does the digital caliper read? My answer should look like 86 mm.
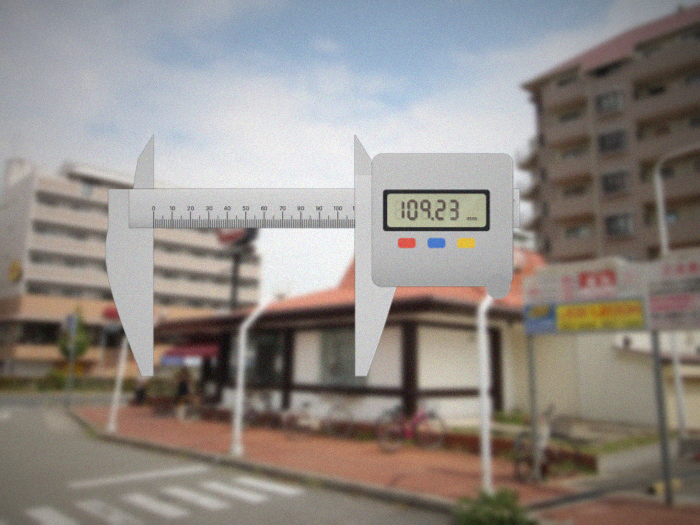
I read 109.23 mm
